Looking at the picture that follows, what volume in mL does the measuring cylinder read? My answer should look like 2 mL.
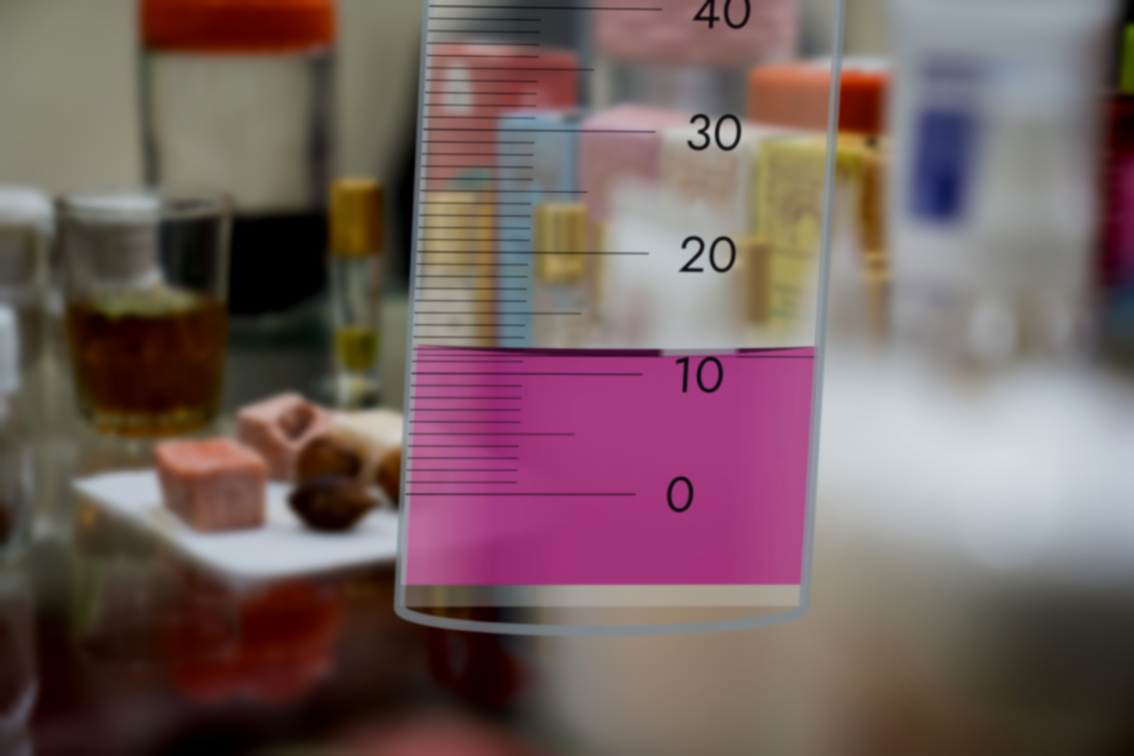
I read 11.5 mL
